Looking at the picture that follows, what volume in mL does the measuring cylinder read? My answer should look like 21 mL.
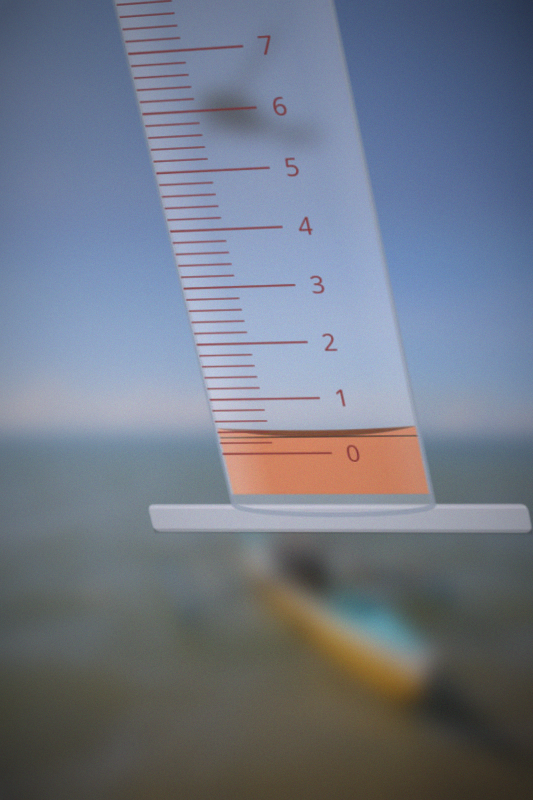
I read 0.3 mL
